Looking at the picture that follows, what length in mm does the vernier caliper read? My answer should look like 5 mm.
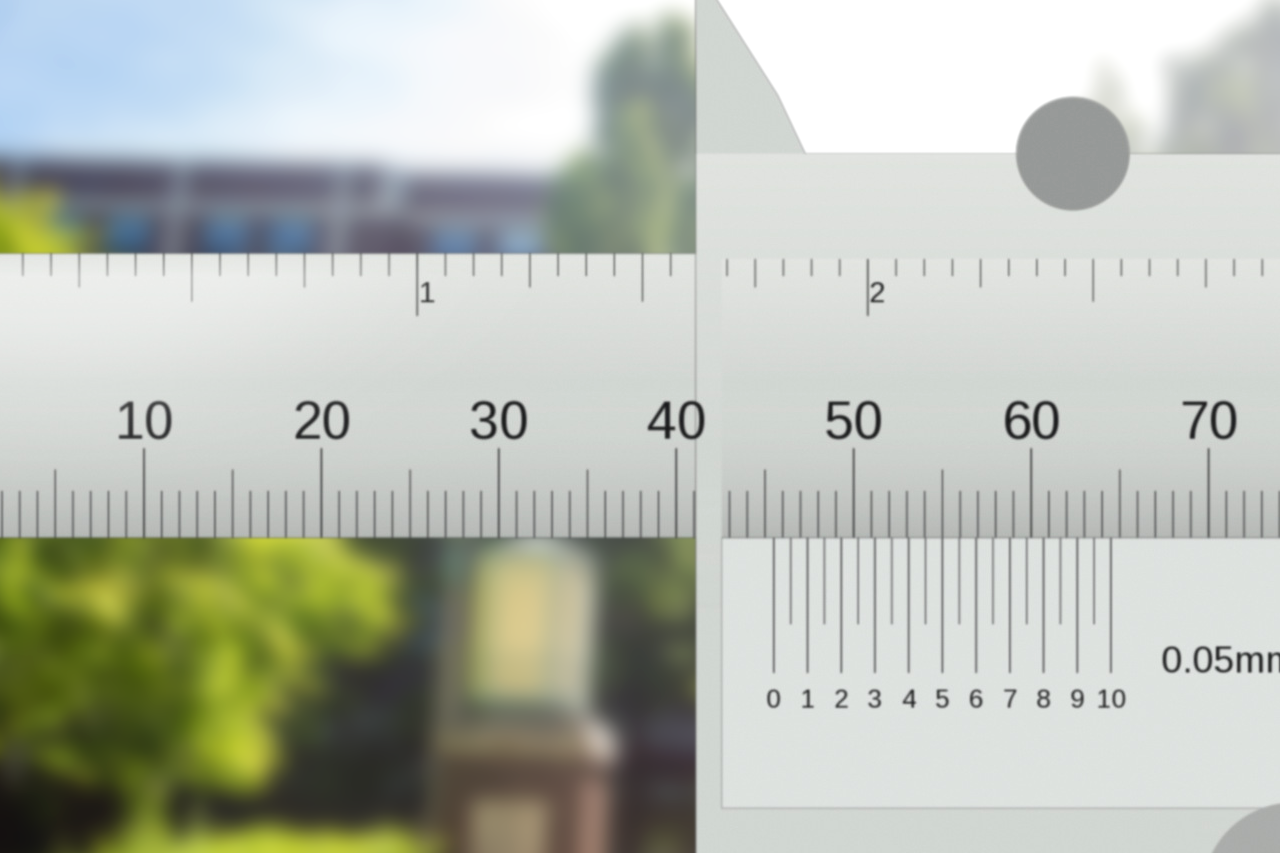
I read 45.5 mm
